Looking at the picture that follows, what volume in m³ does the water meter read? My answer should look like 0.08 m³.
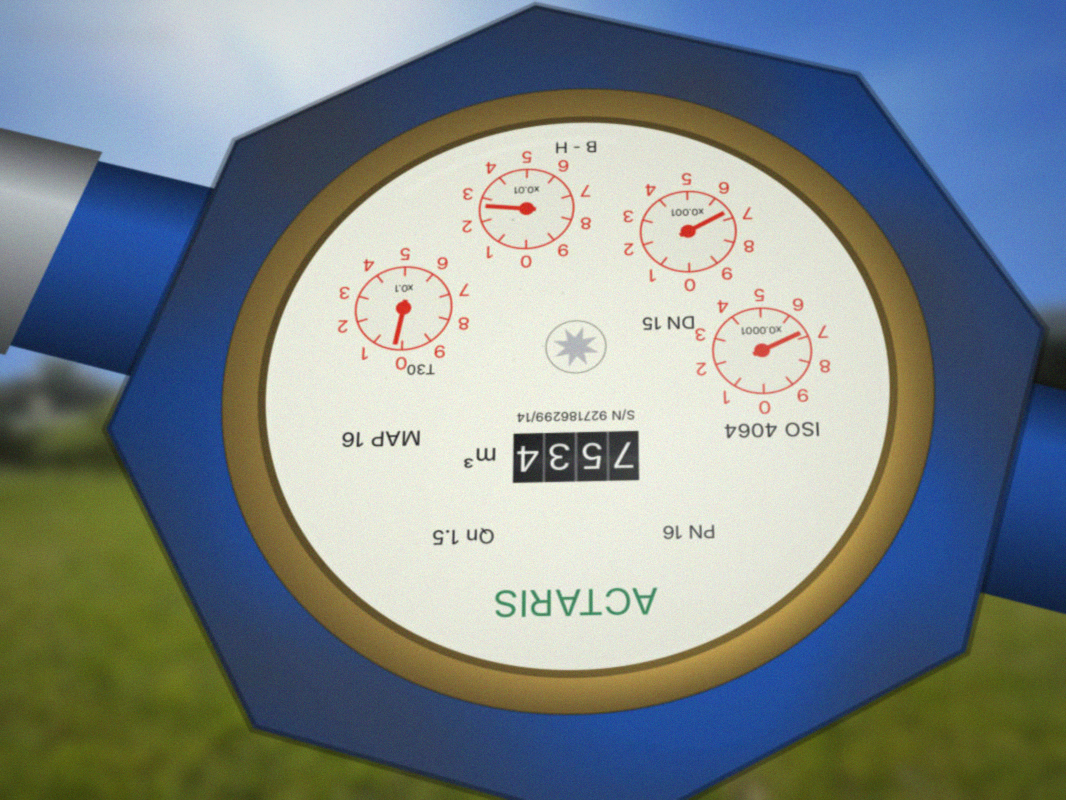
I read 7534.0266 m³
